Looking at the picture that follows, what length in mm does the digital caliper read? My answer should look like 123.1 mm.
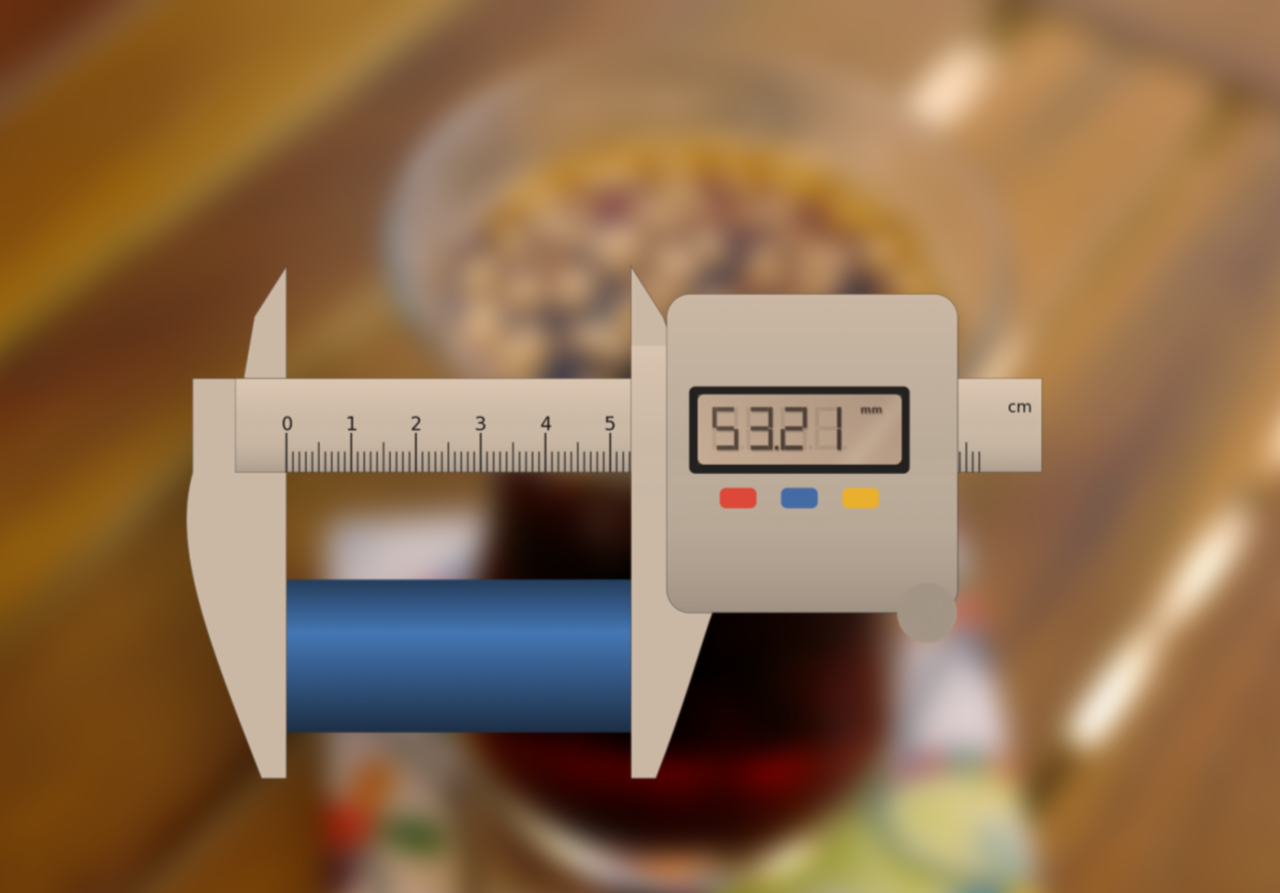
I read 53.21 mm
